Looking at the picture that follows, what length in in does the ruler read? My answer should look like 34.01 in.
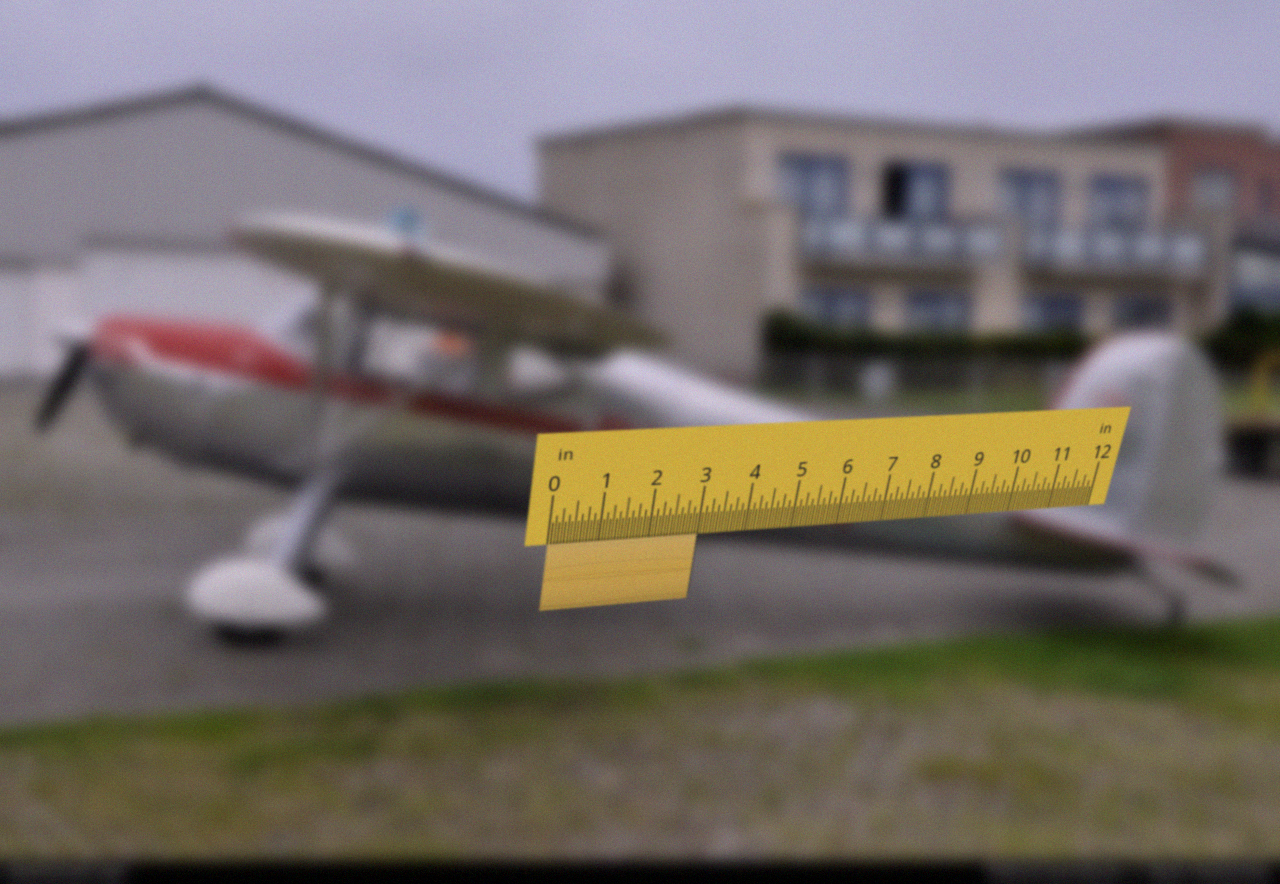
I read 3 in
